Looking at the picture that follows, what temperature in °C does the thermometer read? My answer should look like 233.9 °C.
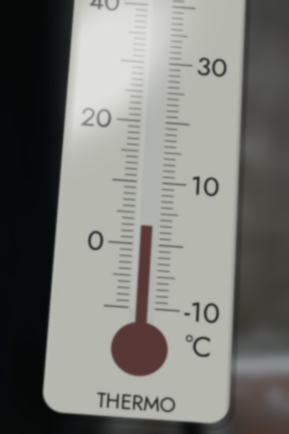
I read 3 °C
